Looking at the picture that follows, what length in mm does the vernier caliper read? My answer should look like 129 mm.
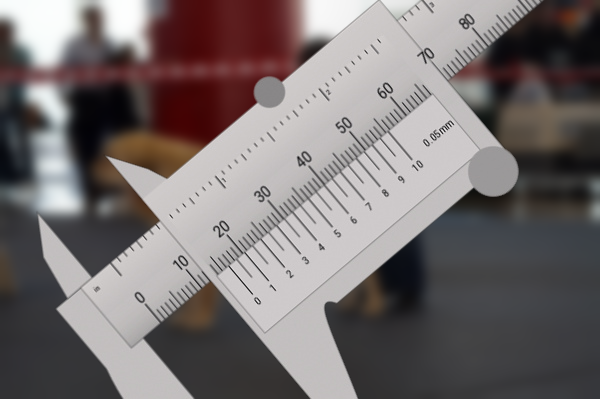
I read 16.5 mm
